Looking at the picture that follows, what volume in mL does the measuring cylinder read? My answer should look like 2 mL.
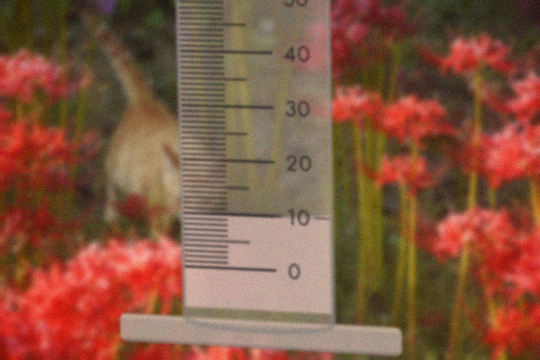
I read 10 mL
